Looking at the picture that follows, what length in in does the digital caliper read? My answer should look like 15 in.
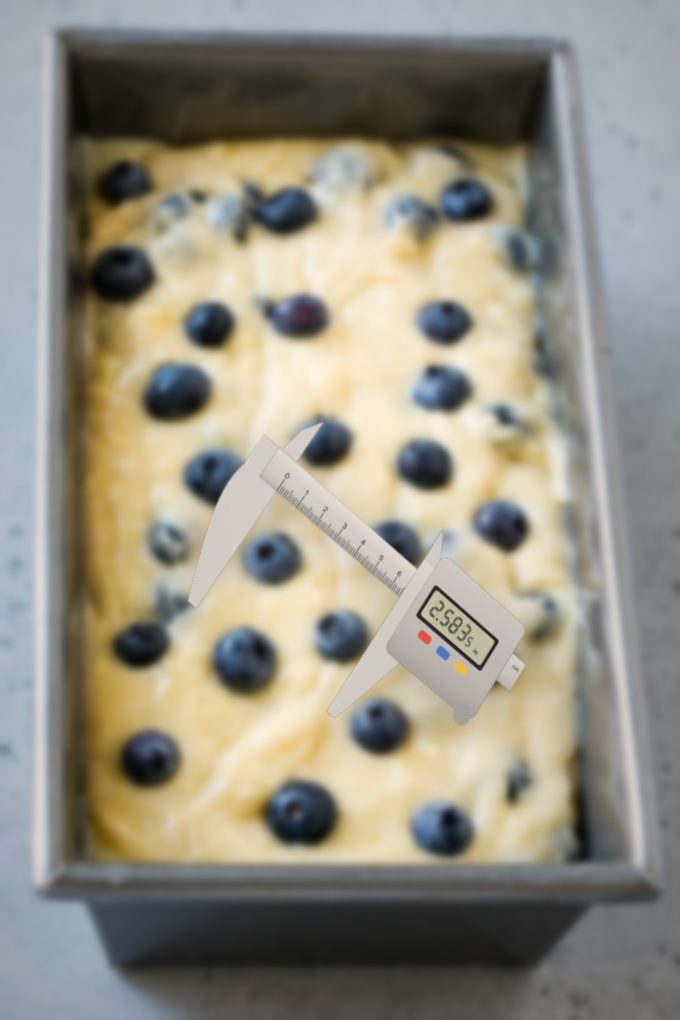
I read 2.5835 in
